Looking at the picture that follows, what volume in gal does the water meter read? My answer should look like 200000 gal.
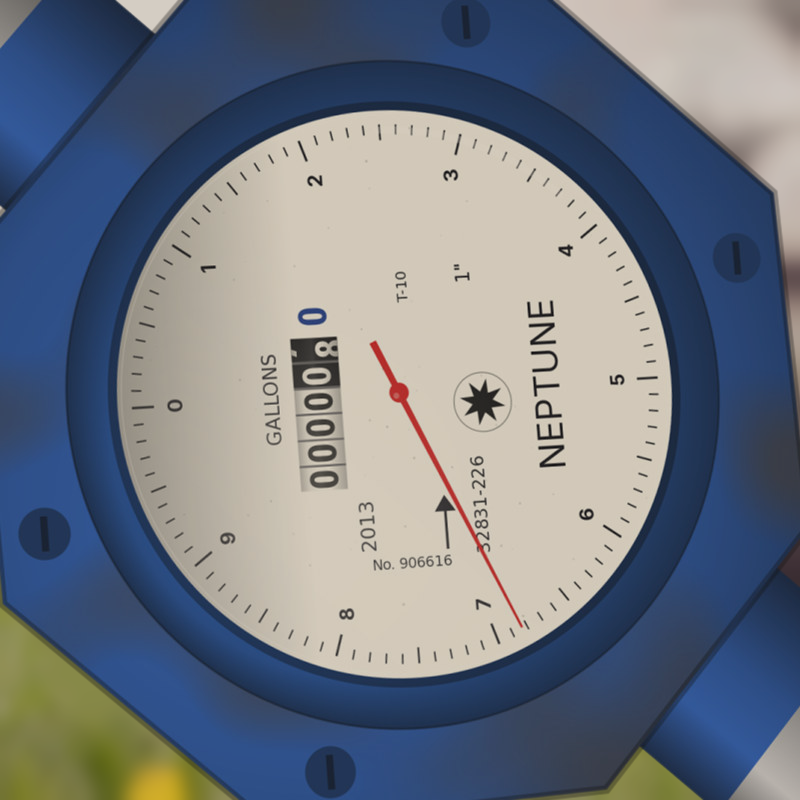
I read 76.8 gal
